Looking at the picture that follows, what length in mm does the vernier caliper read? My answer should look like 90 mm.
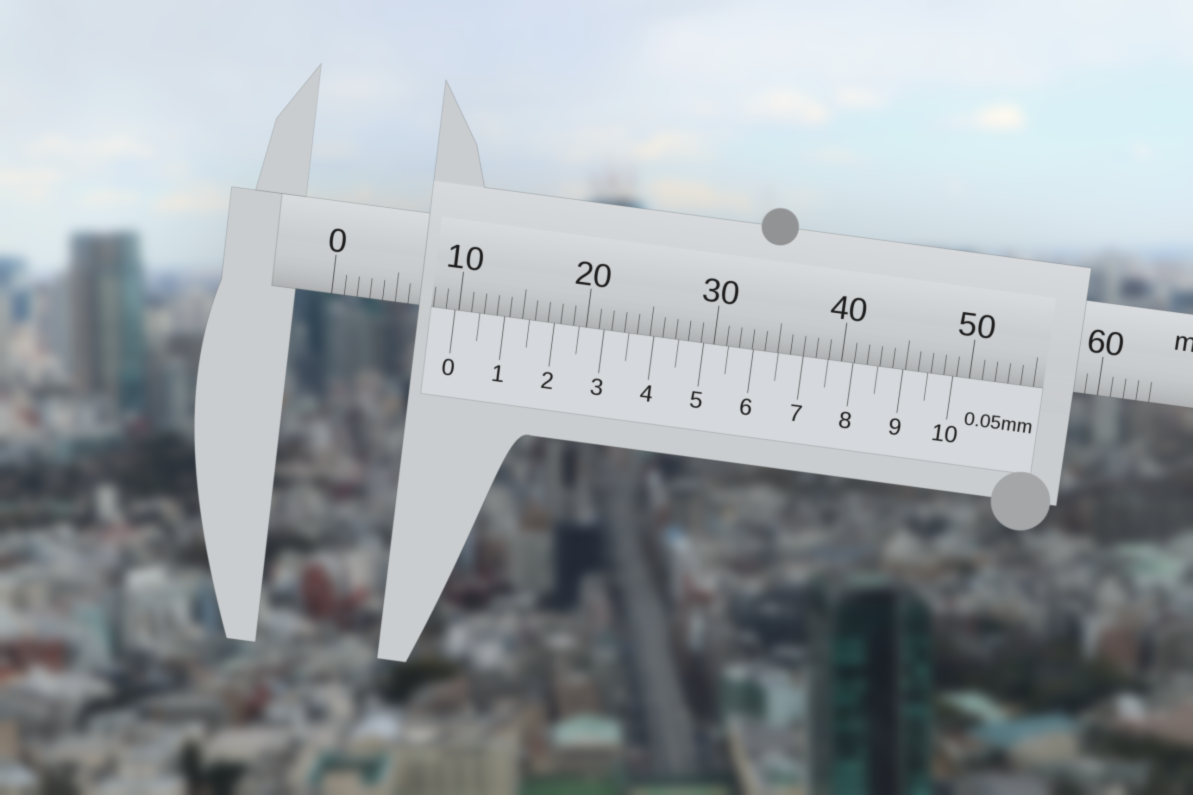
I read 9.7 mm
